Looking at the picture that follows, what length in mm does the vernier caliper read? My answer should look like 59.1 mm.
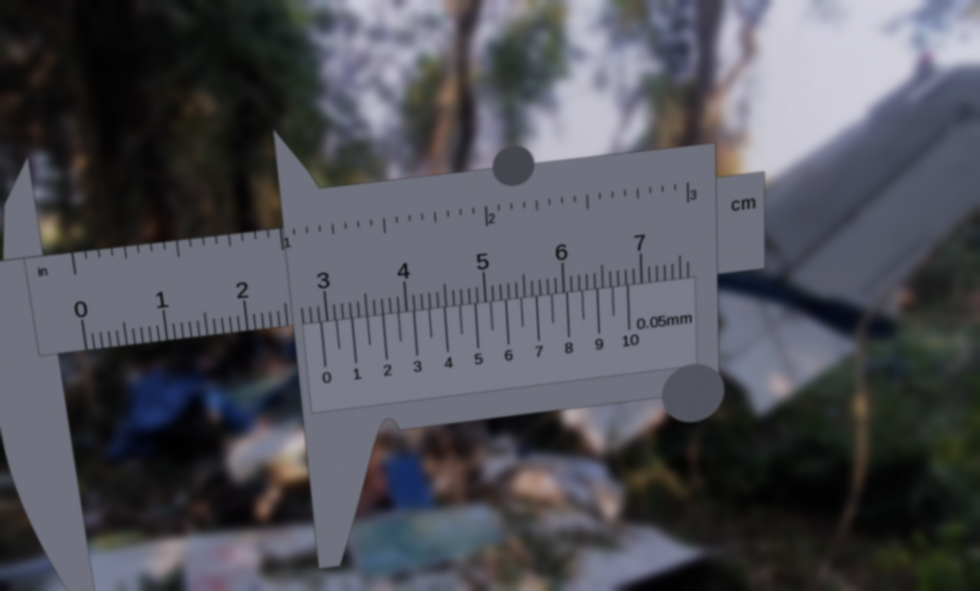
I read 29.2 mm
